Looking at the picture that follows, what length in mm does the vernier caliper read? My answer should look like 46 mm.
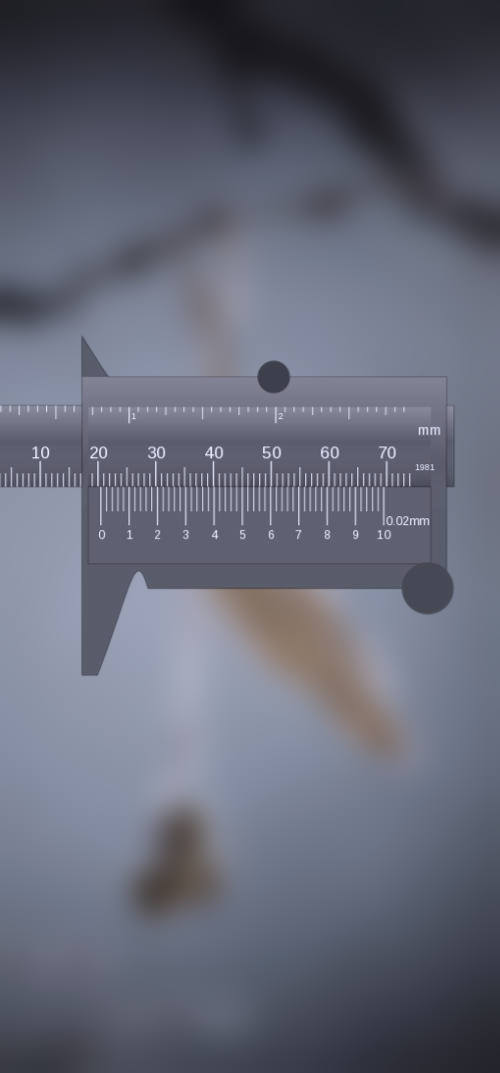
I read 20.5 mm
